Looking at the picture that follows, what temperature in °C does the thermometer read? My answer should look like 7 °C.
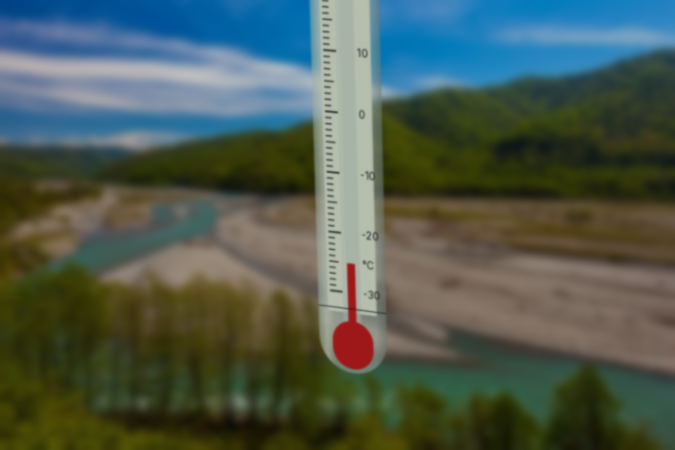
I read -25 °C
